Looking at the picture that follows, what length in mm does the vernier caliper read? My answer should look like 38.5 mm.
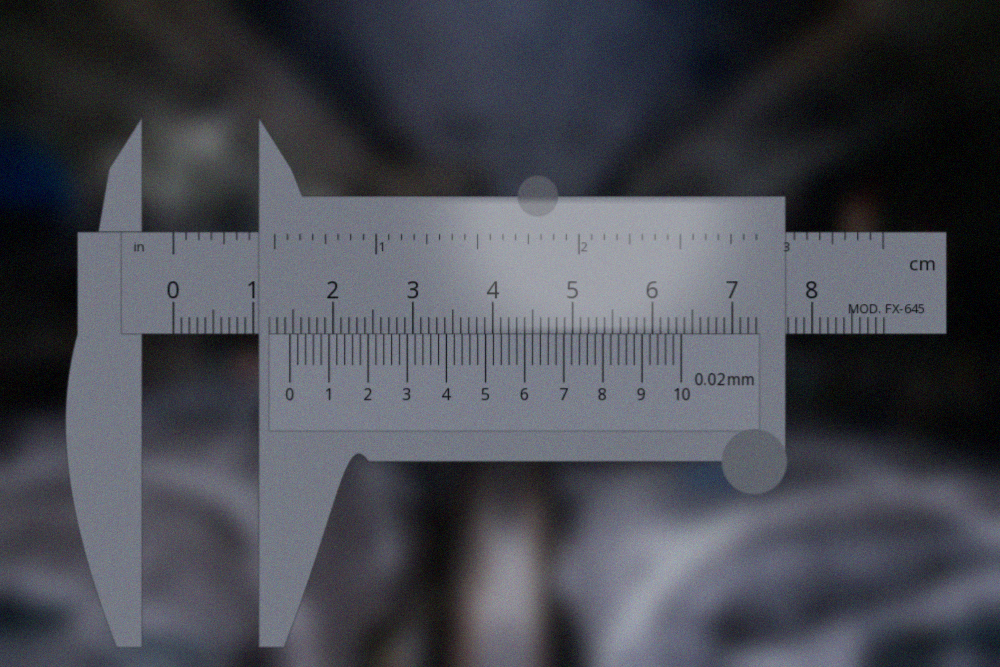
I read 14.6 mm
